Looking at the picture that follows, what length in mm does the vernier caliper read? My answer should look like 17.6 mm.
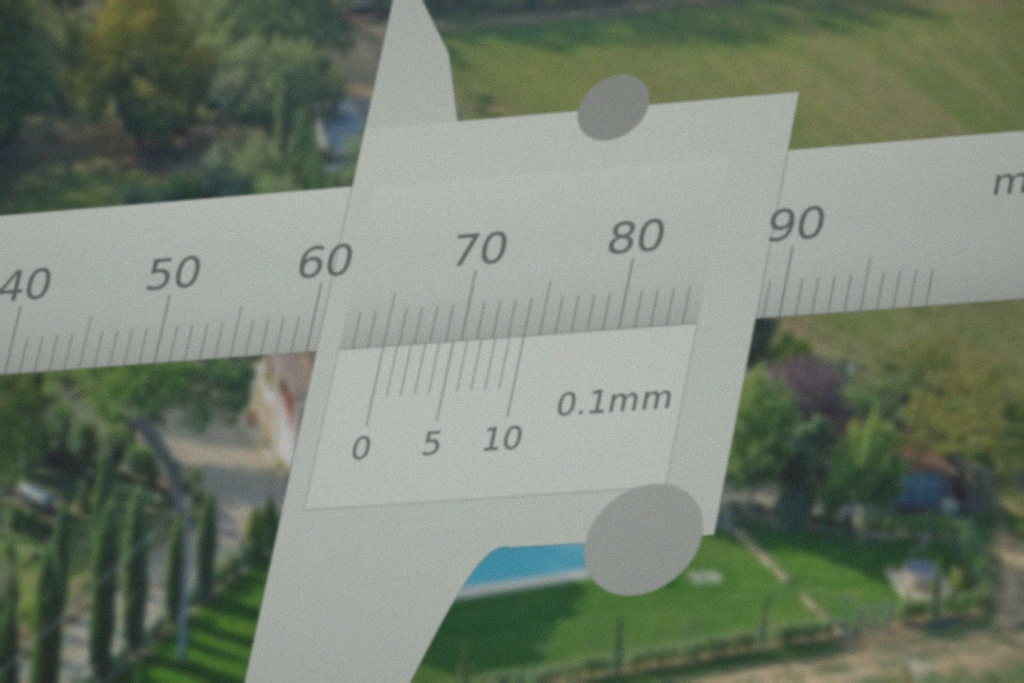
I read 65.0 mm
